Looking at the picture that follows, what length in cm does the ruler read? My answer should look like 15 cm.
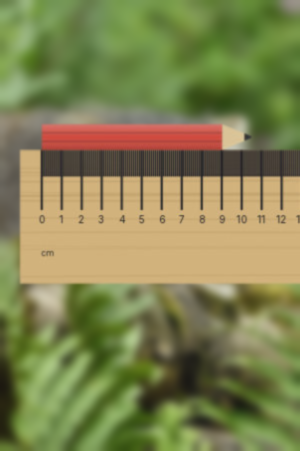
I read 10.5 cm
